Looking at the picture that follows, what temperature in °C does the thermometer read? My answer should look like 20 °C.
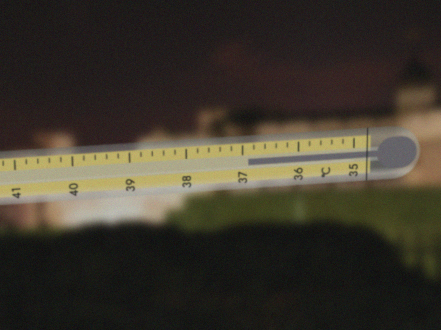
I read 36.9 °C
